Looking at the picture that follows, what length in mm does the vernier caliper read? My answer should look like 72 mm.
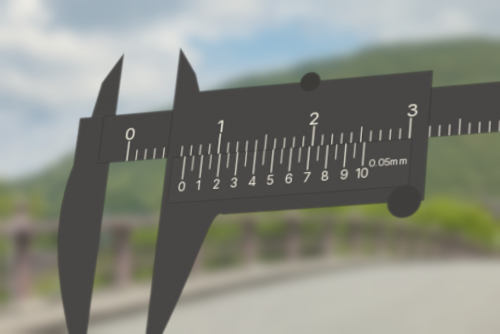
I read 6.4 mm
